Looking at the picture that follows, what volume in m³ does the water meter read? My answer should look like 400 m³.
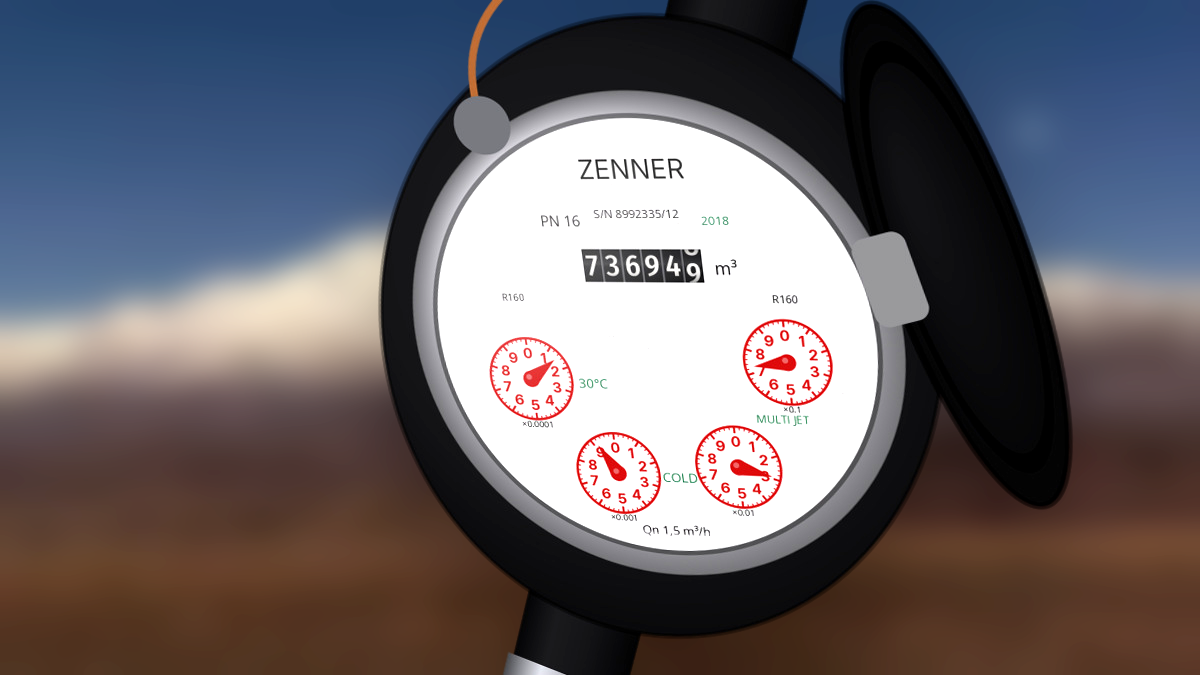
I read 736948.7291 m³
